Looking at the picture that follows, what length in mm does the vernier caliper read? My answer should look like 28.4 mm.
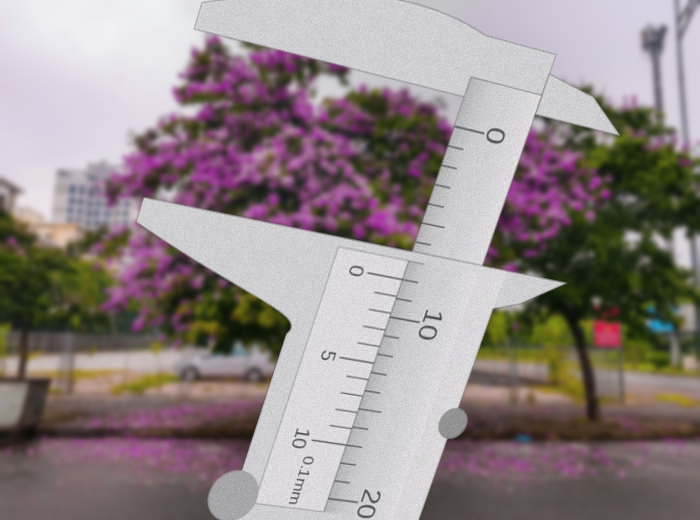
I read 8.0 mm
